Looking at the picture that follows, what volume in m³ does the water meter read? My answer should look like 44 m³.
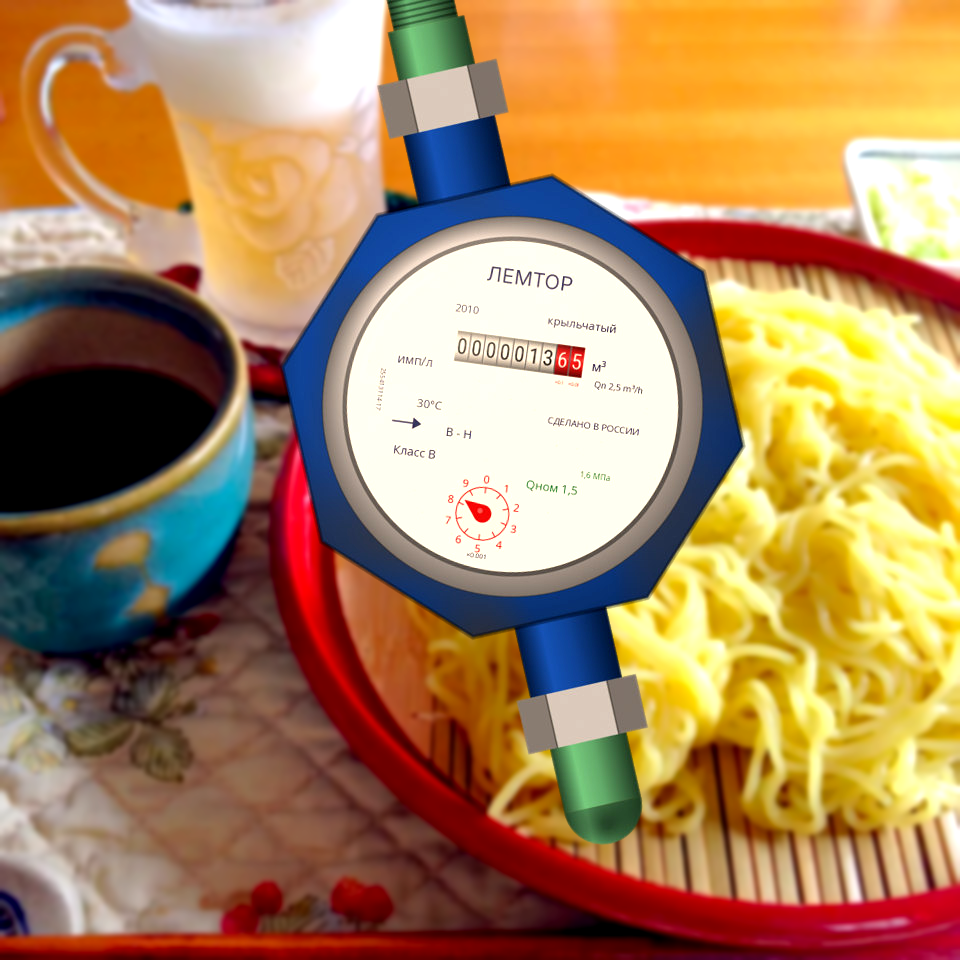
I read 13.658 m³
